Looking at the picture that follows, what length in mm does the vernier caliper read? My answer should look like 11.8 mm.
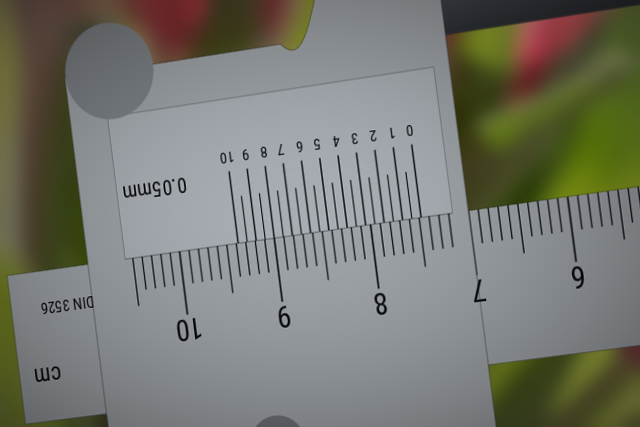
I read 74.8 mm
